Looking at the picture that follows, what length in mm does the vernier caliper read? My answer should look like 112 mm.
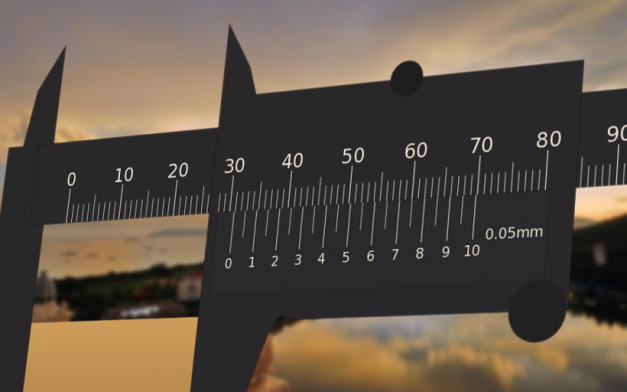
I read 30.8 mm
